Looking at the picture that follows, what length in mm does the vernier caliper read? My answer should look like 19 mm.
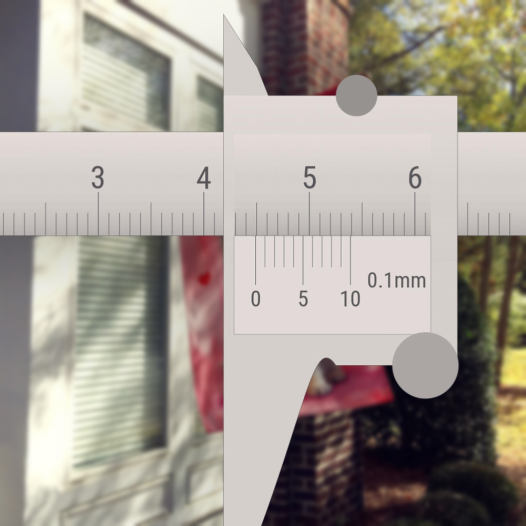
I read 44.9 mm
